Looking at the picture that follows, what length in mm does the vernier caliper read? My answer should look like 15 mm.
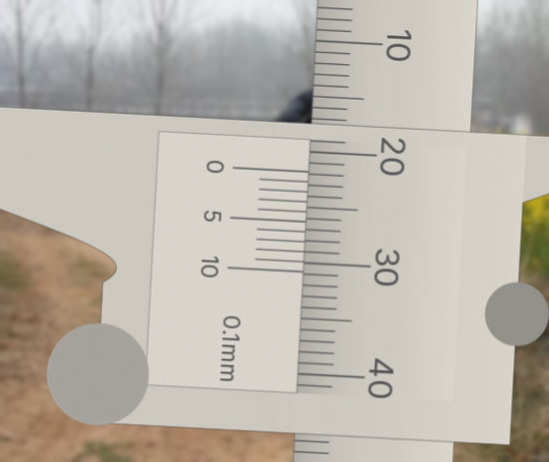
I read 21.8 mm
